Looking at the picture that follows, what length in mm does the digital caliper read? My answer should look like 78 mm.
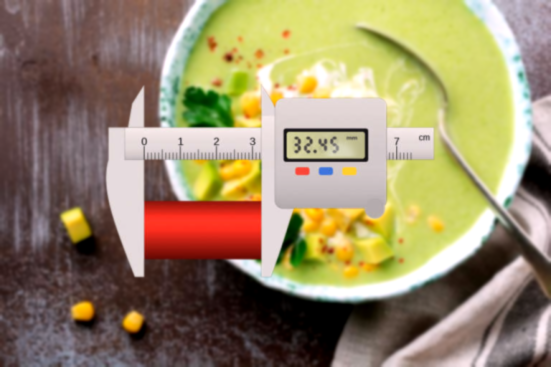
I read 32.45 mm
